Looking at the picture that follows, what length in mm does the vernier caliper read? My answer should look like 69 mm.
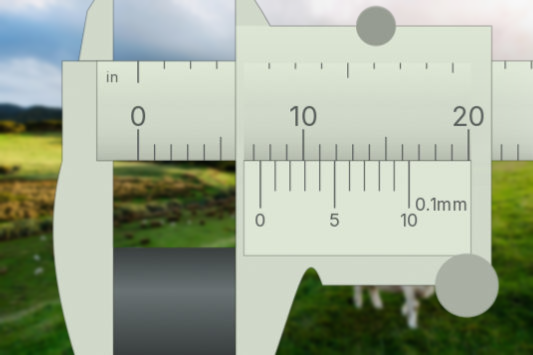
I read 7.4 mm
